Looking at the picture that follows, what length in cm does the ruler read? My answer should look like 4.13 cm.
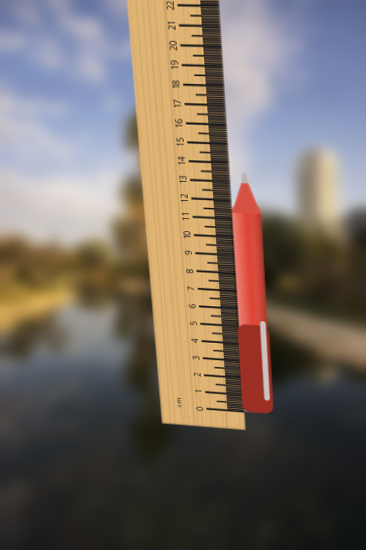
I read 13.5 cm
